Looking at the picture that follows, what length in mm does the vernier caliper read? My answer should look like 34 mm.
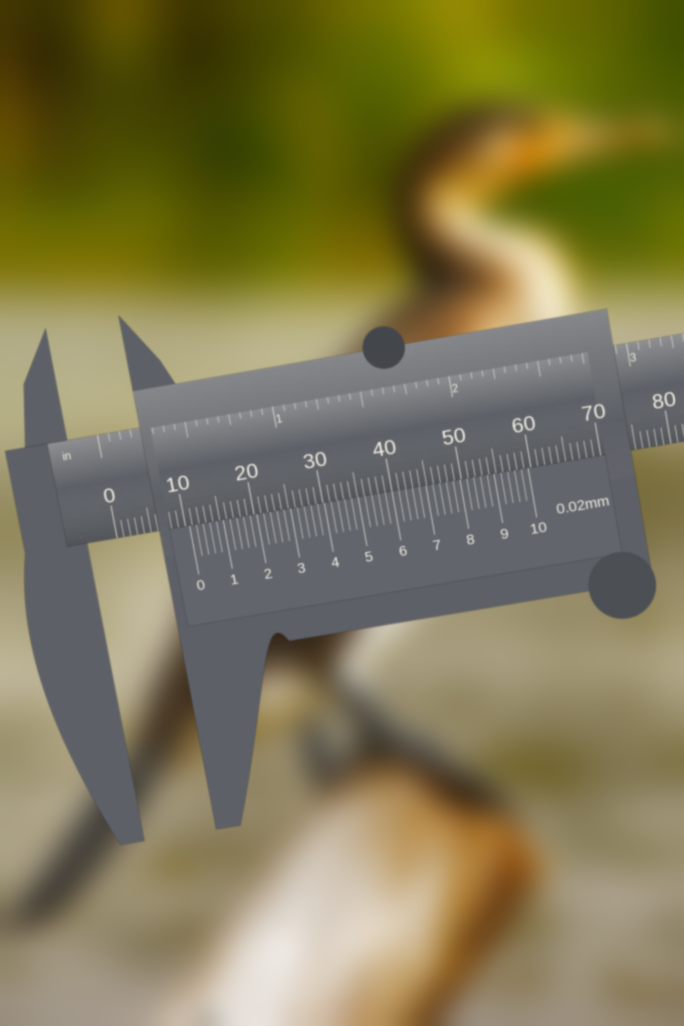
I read 10.6 mm
